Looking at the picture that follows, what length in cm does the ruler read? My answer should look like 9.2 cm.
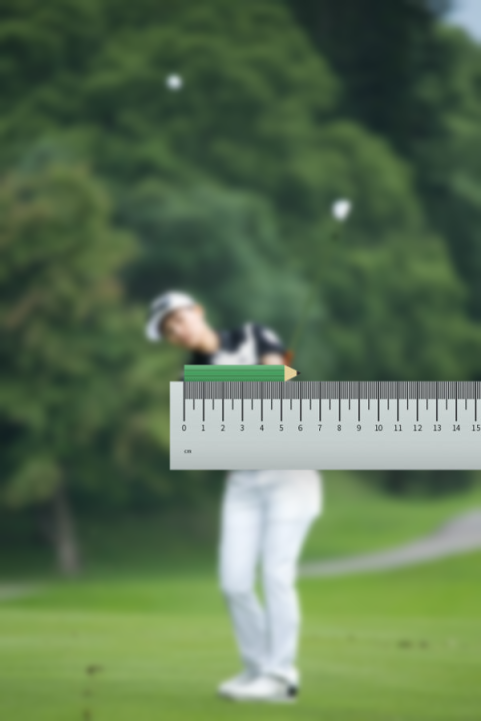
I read 6 cm
